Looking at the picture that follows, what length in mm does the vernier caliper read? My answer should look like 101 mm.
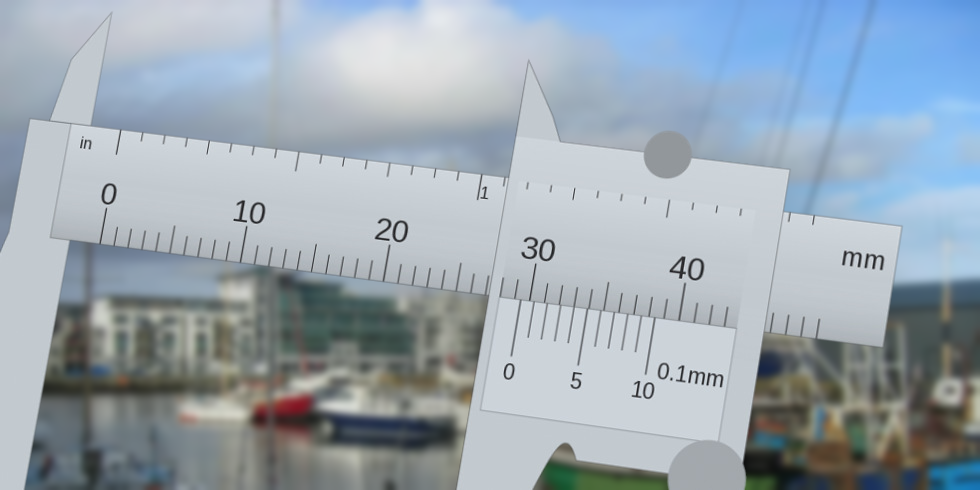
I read 29.4 mm
